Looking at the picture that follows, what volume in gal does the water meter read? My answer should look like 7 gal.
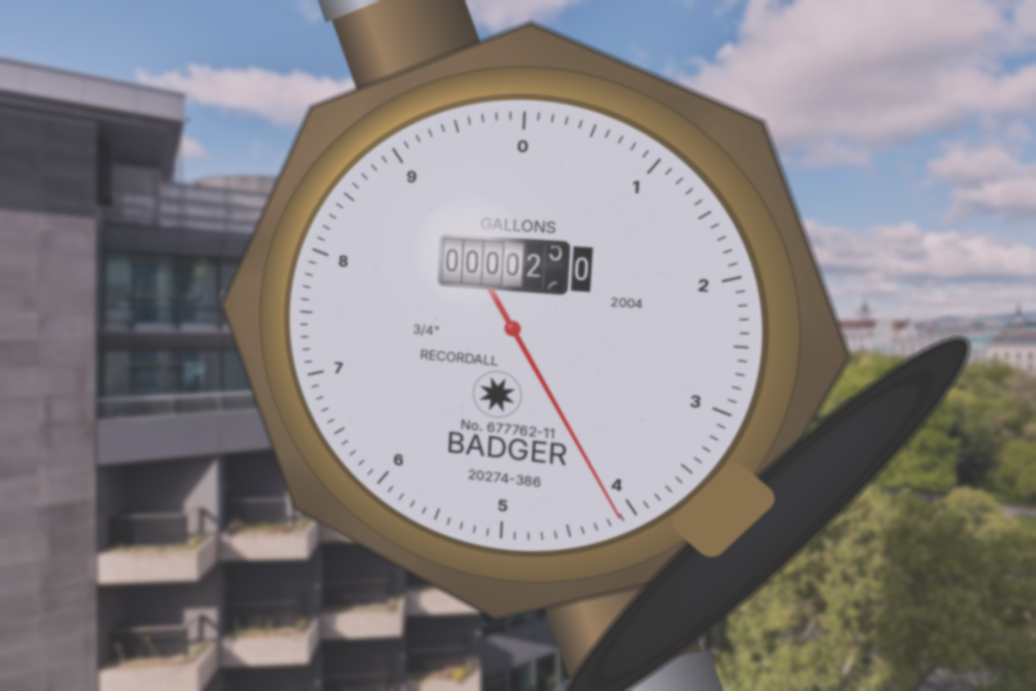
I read 254.1 gal
